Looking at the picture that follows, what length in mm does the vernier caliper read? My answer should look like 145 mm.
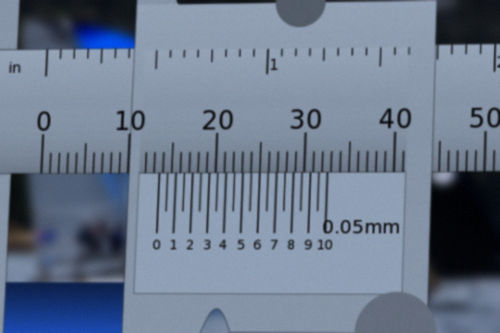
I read 13.6 mm
